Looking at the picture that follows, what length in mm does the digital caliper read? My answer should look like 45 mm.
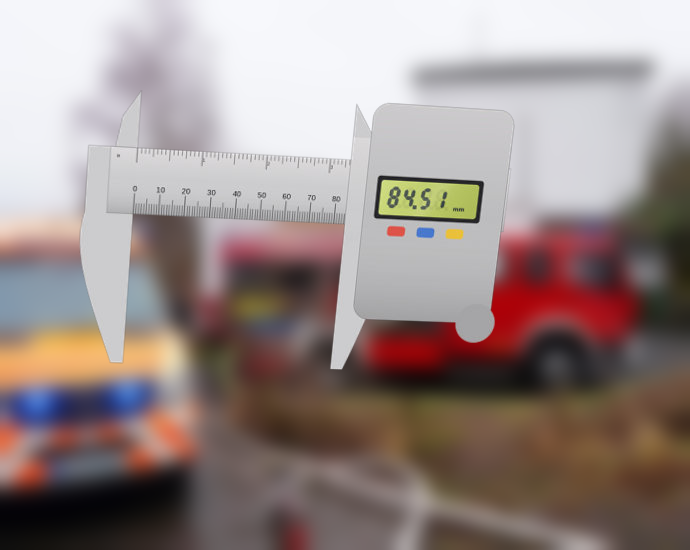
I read 84.51 mm
